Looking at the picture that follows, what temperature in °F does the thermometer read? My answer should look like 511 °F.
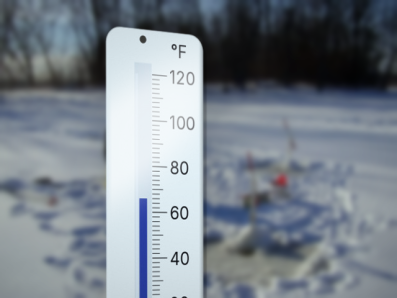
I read 66 °F
